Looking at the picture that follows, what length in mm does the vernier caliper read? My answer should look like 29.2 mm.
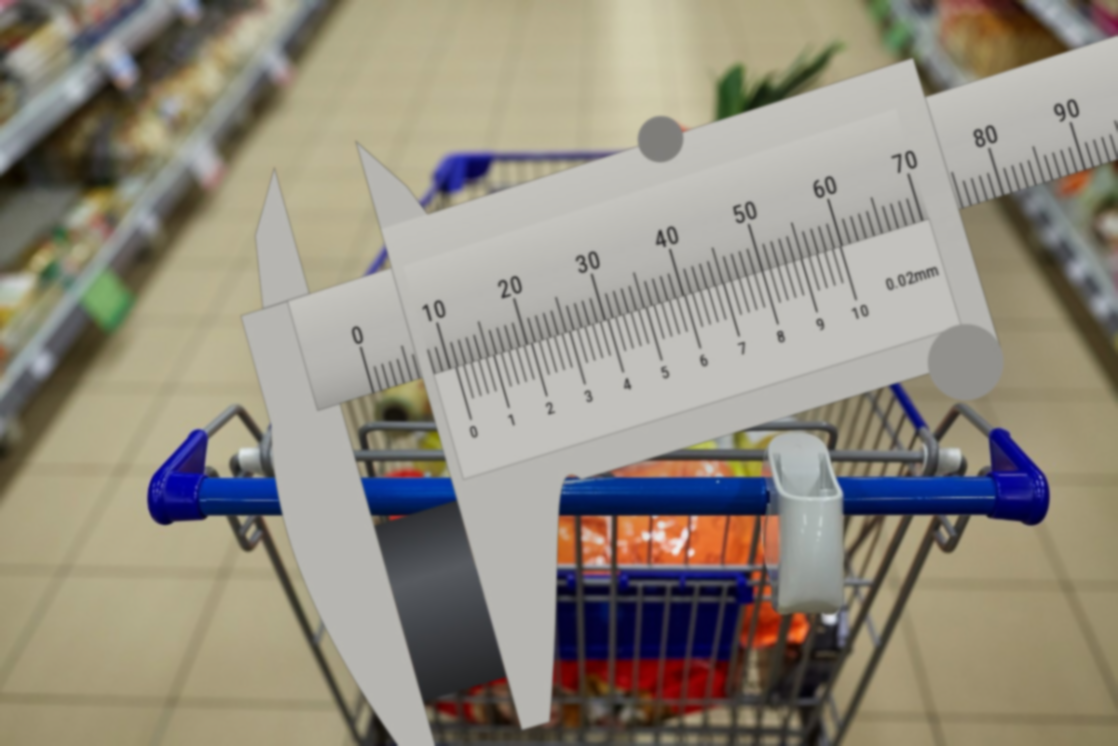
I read 10.8 mm
